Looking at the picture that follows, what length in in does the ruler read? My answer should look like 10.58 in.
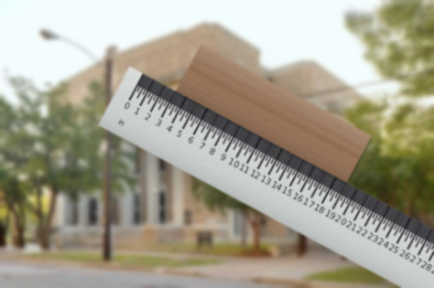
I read 16 in
